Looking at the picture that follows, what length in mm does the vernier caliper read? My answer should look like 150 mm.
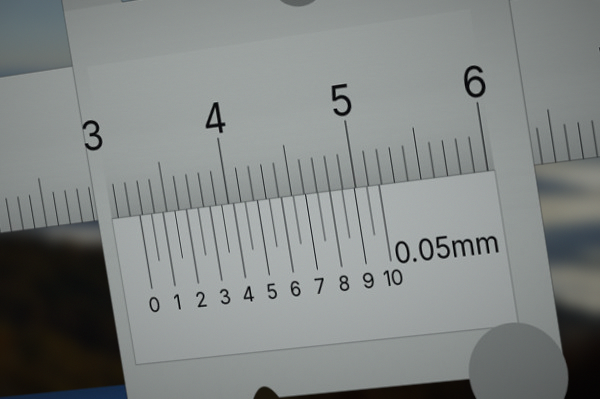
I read 32.8 mm
